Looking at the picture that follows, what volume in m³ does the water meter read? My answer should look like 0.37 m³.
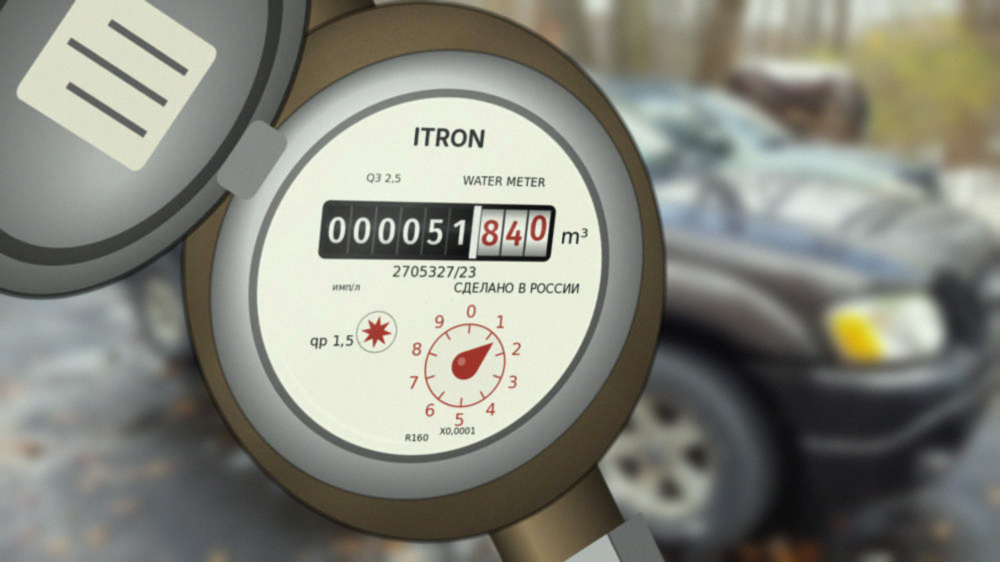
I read 51.8401 m³
